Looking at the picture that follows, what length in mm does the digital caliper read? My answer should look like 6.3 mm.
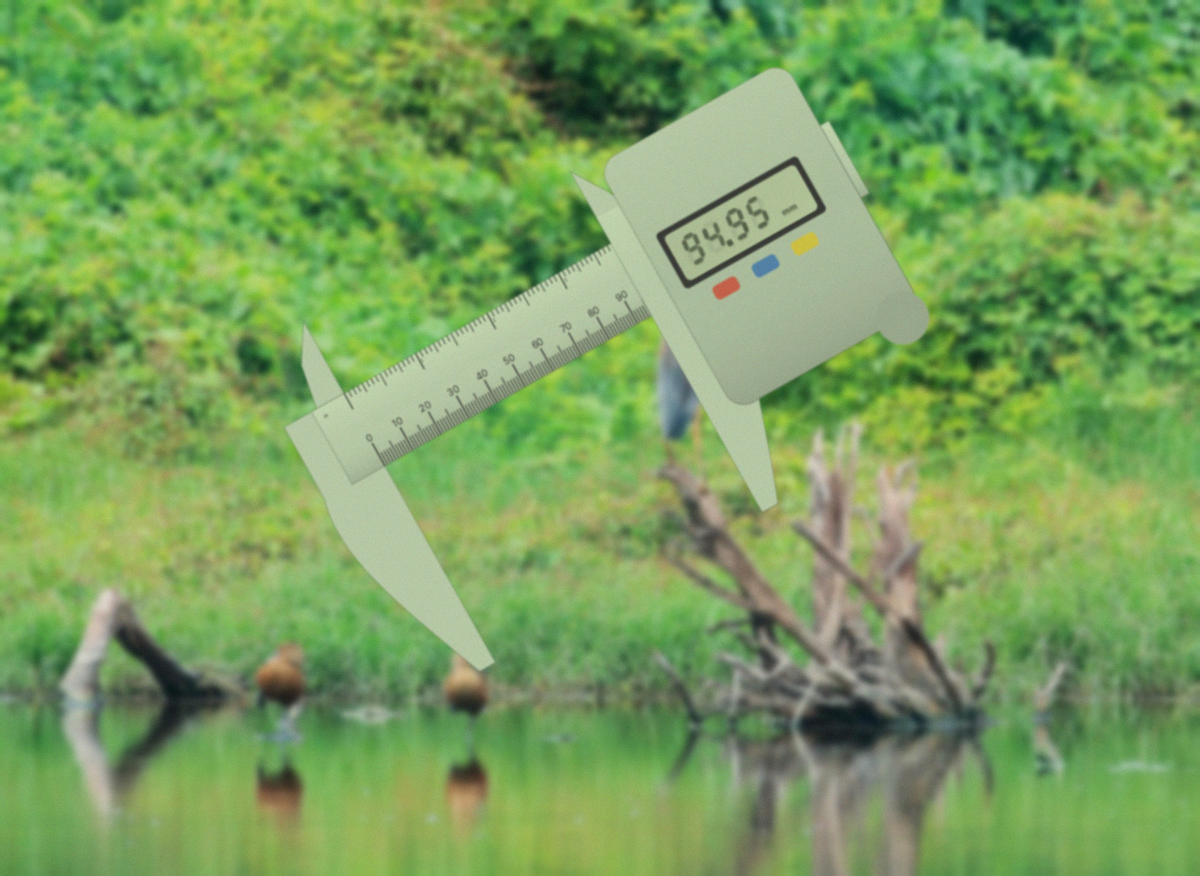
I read 94.95 mm
